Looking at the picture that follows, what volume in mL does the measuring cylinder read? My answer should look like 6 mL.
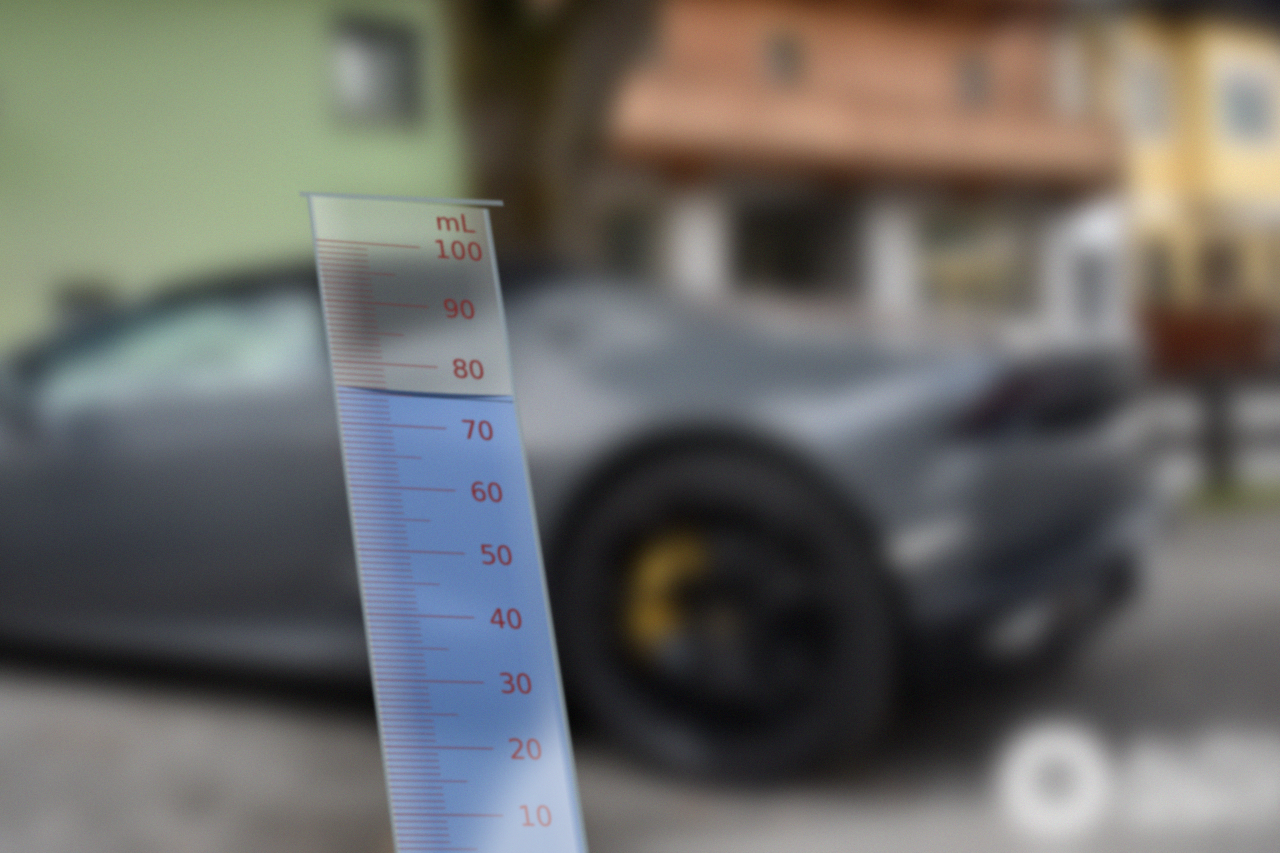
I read 75 mL
